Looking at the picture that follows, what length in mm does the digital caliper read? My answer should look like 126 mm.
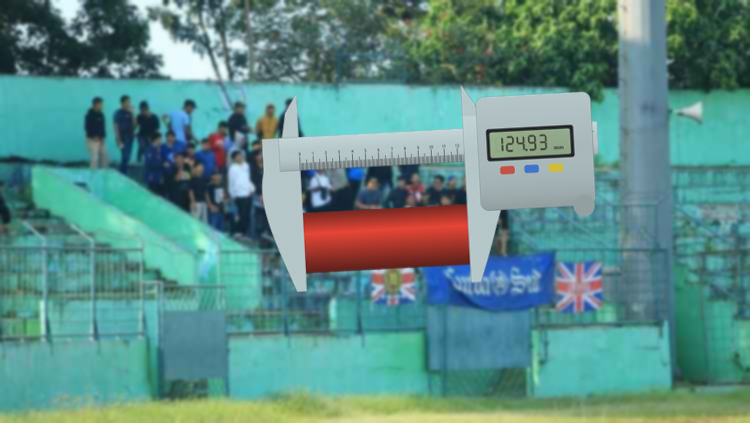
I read 124.93 mm
